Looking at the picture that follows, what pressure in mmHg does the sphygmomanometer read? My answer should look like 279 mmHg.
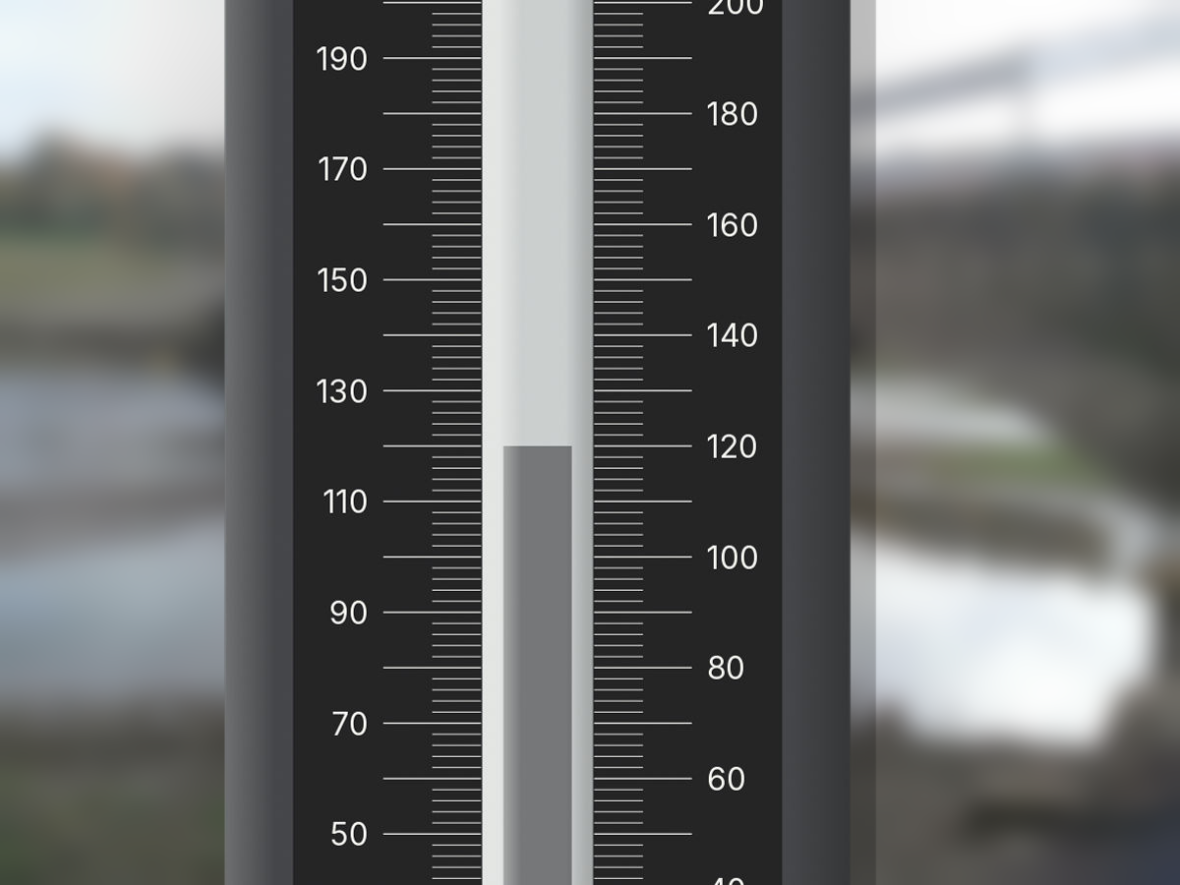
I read 120 mmHg
